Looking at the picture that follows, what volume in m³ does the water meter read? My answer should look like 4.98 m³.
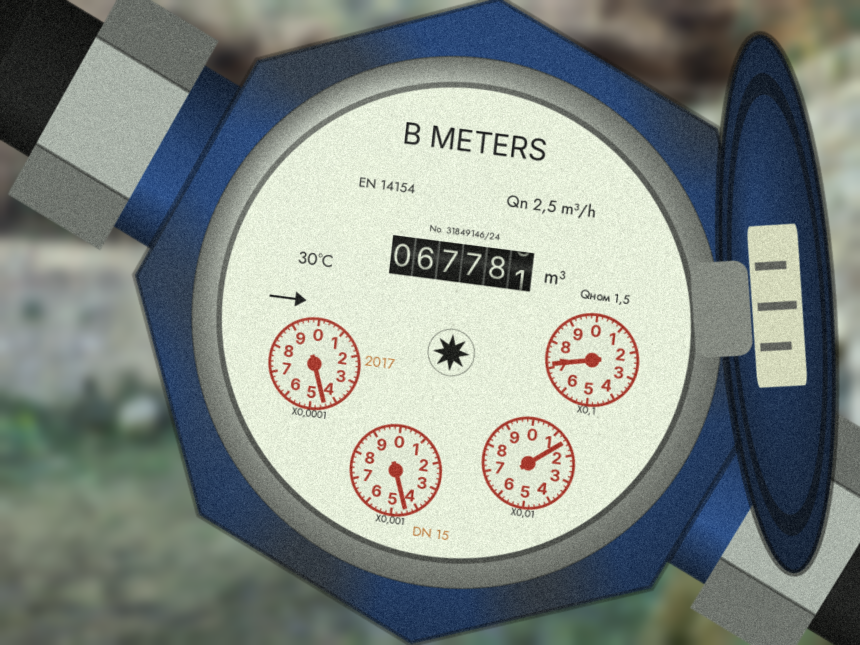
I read 67780.7144 m³
